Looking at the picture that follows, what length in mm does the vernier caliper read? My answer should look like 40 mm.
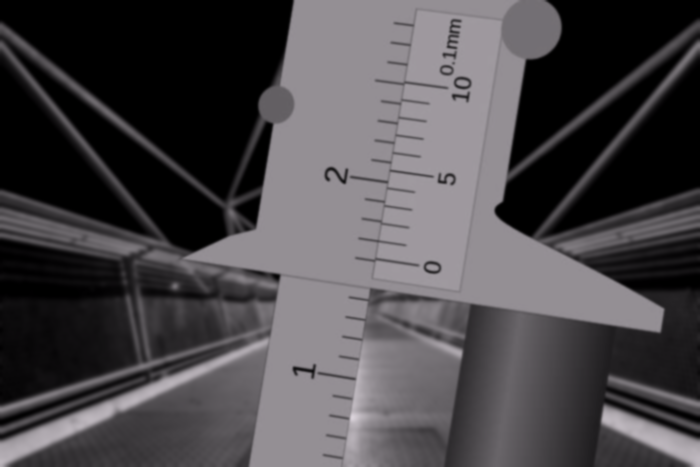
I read 16.1 mm
